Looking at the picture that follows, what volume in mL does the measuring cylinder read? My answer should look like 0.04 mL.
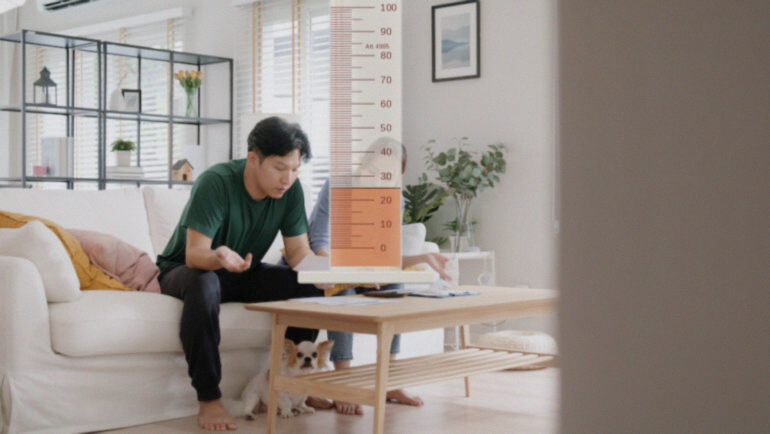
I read 25 mL
